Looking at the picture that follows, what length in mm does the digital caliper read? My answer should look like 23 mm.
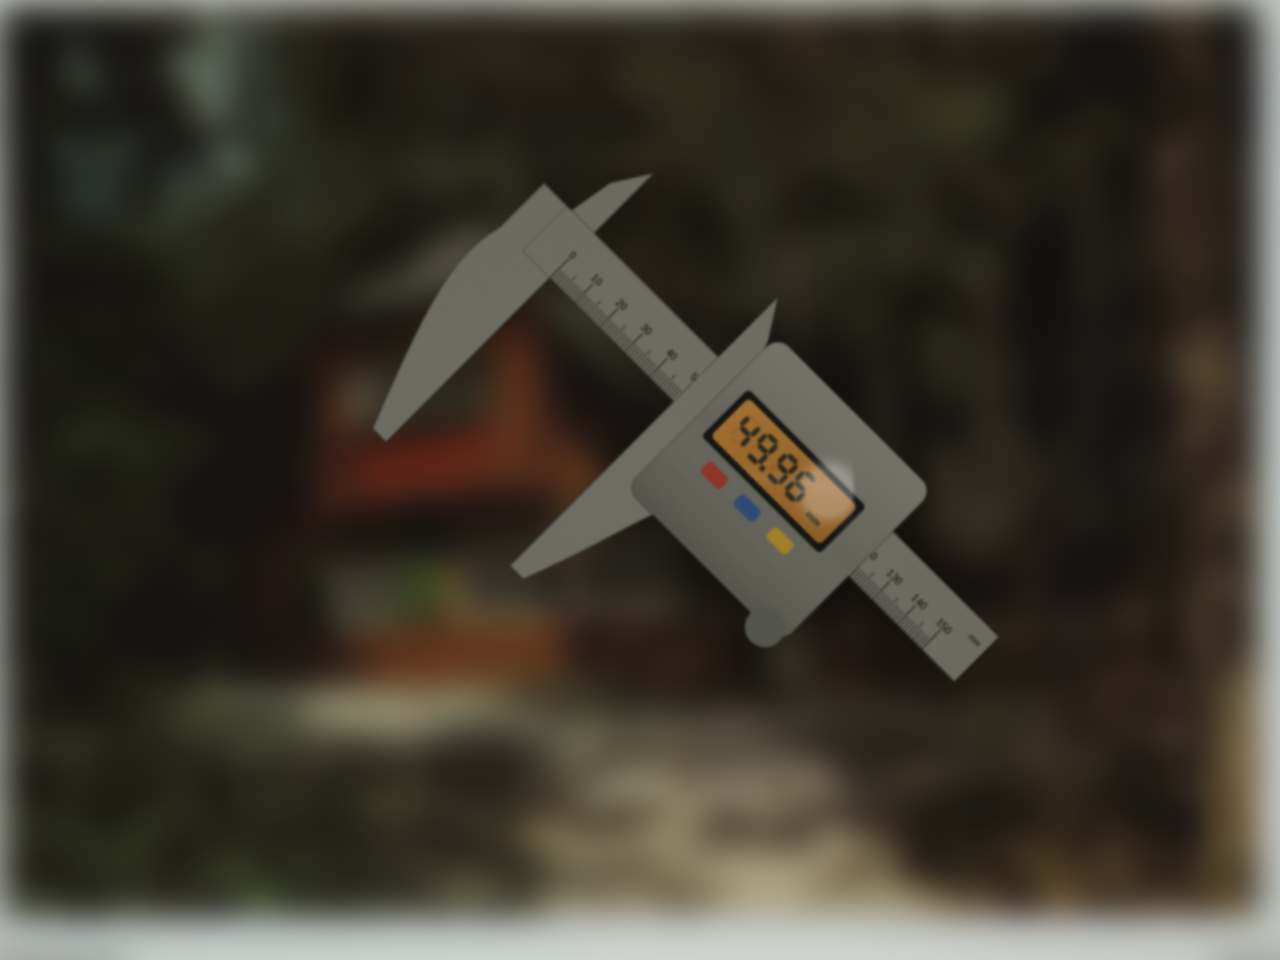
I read 49.96 mm
